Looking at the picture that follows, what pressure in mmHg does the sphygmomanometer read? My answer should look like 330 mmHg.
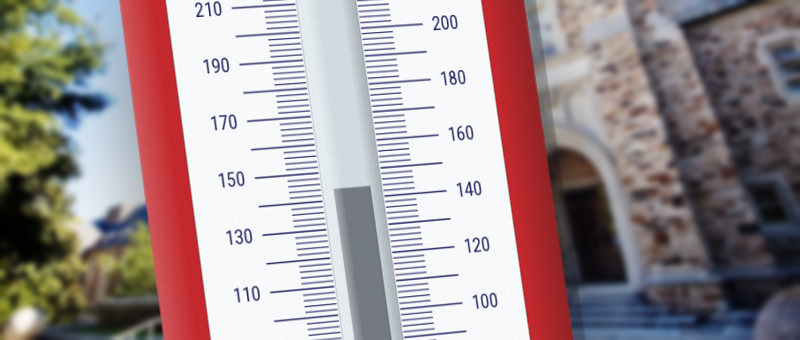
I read 144 mmHg
